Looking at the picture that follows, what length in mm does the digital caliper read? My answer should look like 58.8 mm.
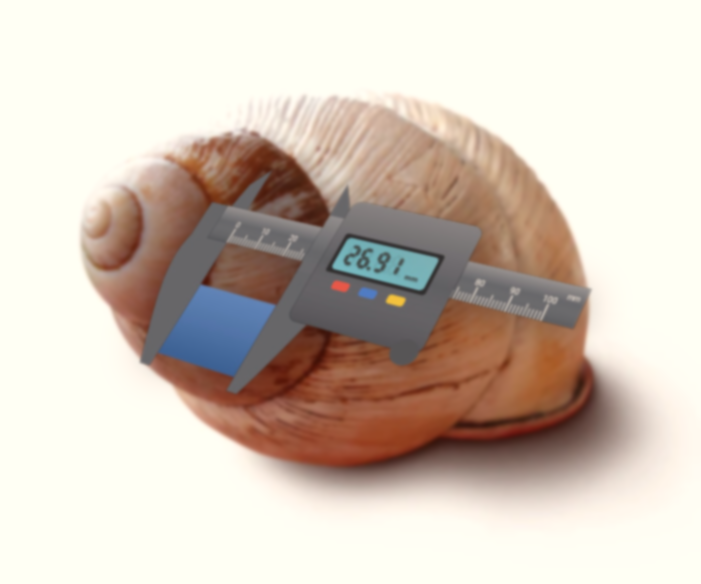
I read 26.91 mm
